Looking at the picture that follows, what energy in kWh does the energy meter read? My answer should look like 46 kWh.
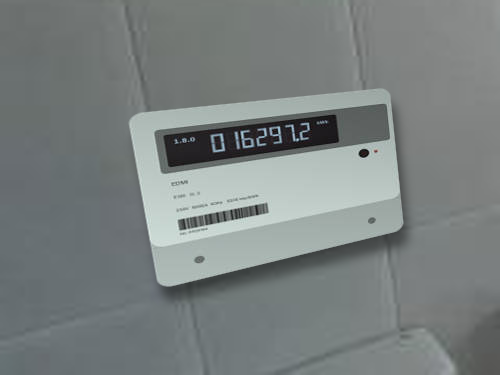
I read 16297.2 kWh
